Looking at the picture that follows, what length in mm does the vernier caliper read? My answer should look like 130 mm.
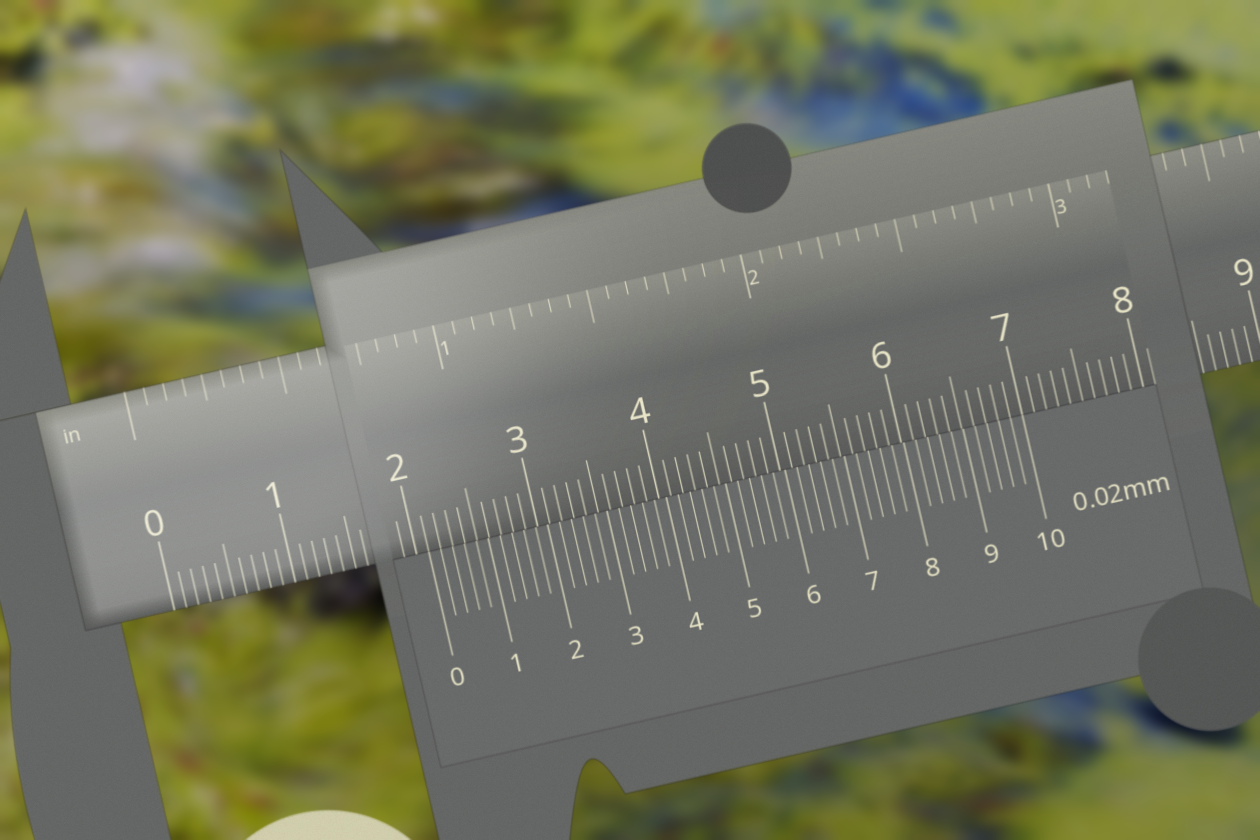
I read 21.0 mm
